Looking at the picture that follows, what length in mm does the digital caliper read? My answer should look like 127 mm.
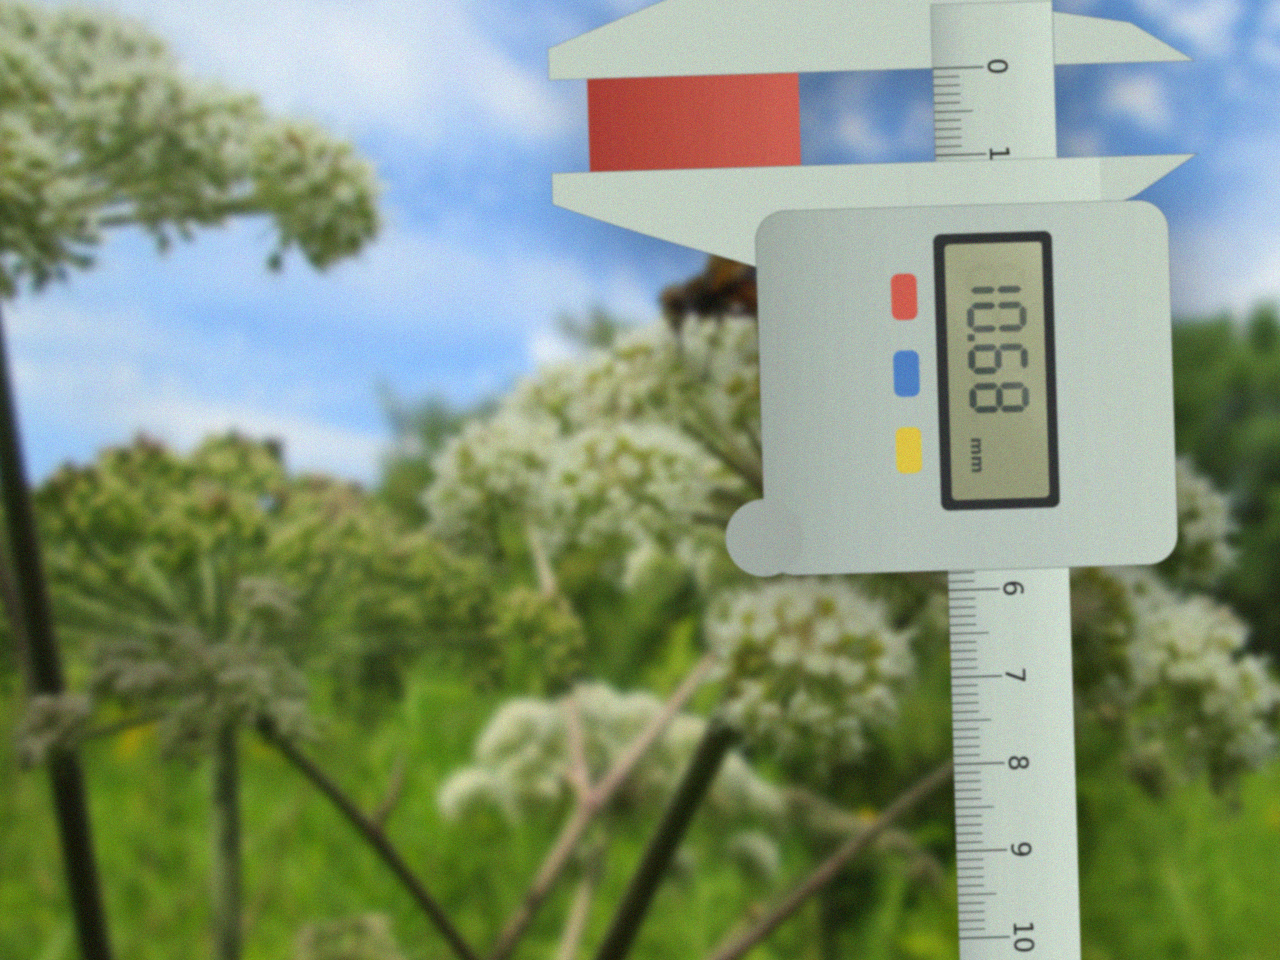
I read 10.68 mm
